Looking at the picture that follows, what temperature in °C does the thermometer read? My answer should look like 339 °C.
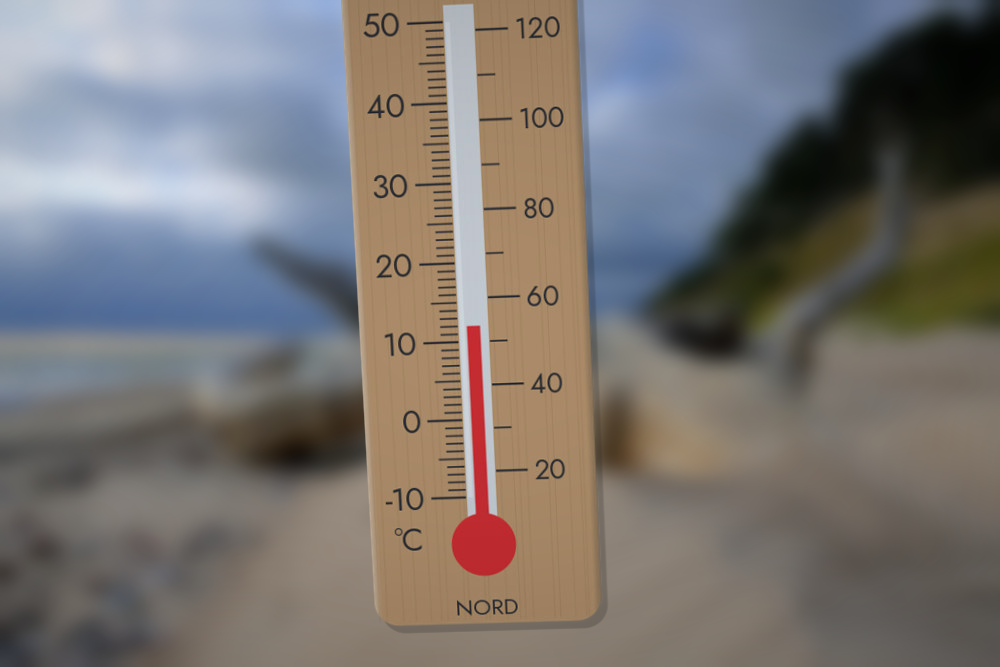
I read 12 °C
